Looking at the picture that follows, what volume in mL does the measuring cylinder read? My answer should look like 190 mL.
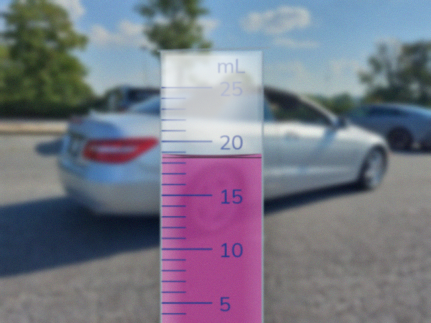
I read 18.5 mL
